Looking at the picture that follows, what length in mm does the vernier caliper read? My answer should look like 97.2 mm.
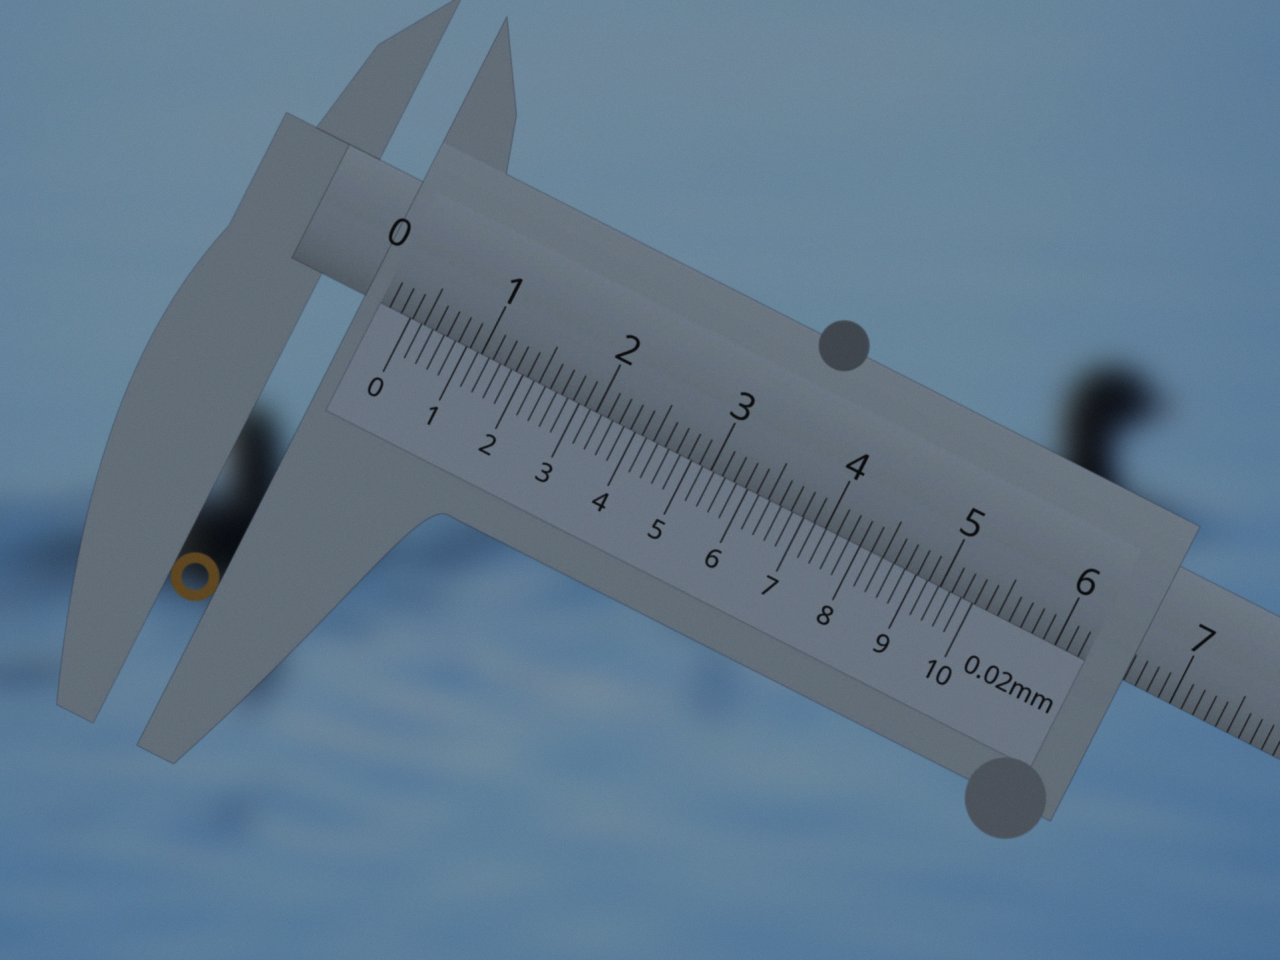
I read 3.8 mm
